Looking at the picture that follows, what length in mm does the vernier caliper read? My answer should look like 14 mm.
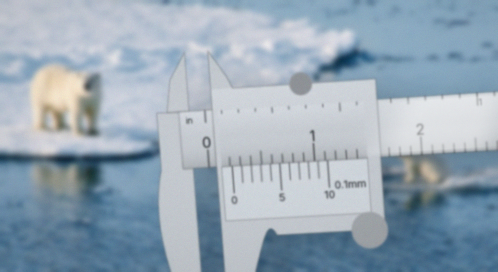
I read 2.2 mm
